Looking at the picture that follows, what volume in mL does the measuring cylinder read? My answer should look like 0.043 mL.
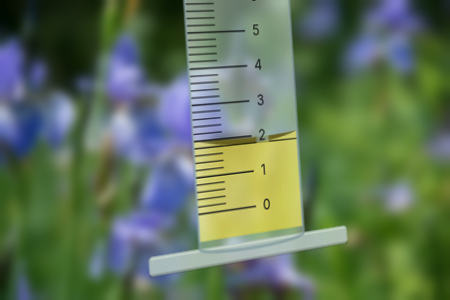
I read 1.8 mL
